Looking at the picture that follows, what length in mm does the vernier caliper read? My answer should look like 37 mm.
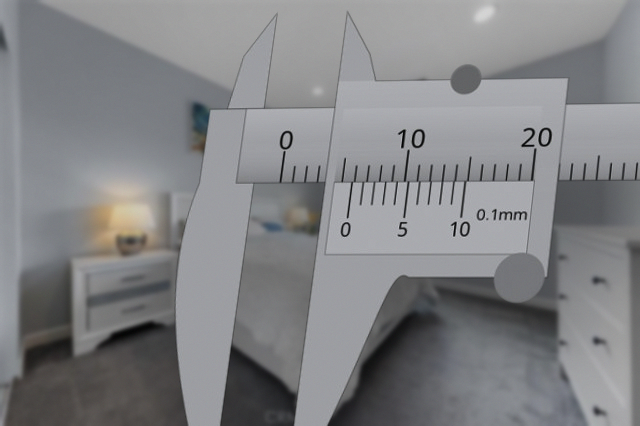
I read 5.8 mm
